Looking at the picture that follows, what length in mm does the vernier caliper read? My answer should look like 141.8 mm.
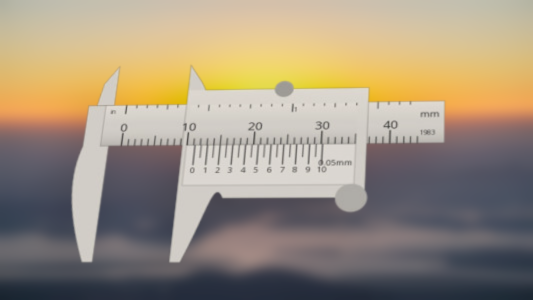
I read 11.2 mm
